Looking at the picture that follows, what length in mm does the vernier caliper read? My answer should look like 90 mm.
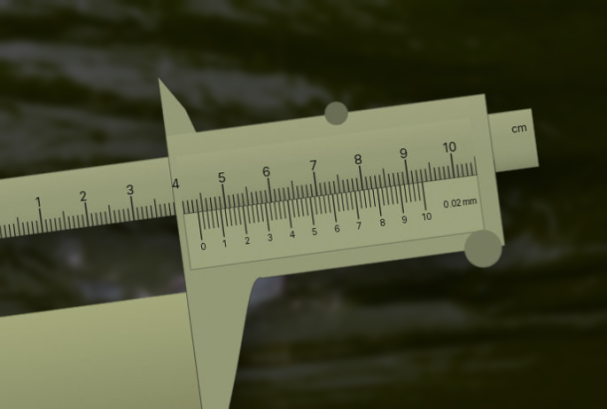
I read 44.0 mm
